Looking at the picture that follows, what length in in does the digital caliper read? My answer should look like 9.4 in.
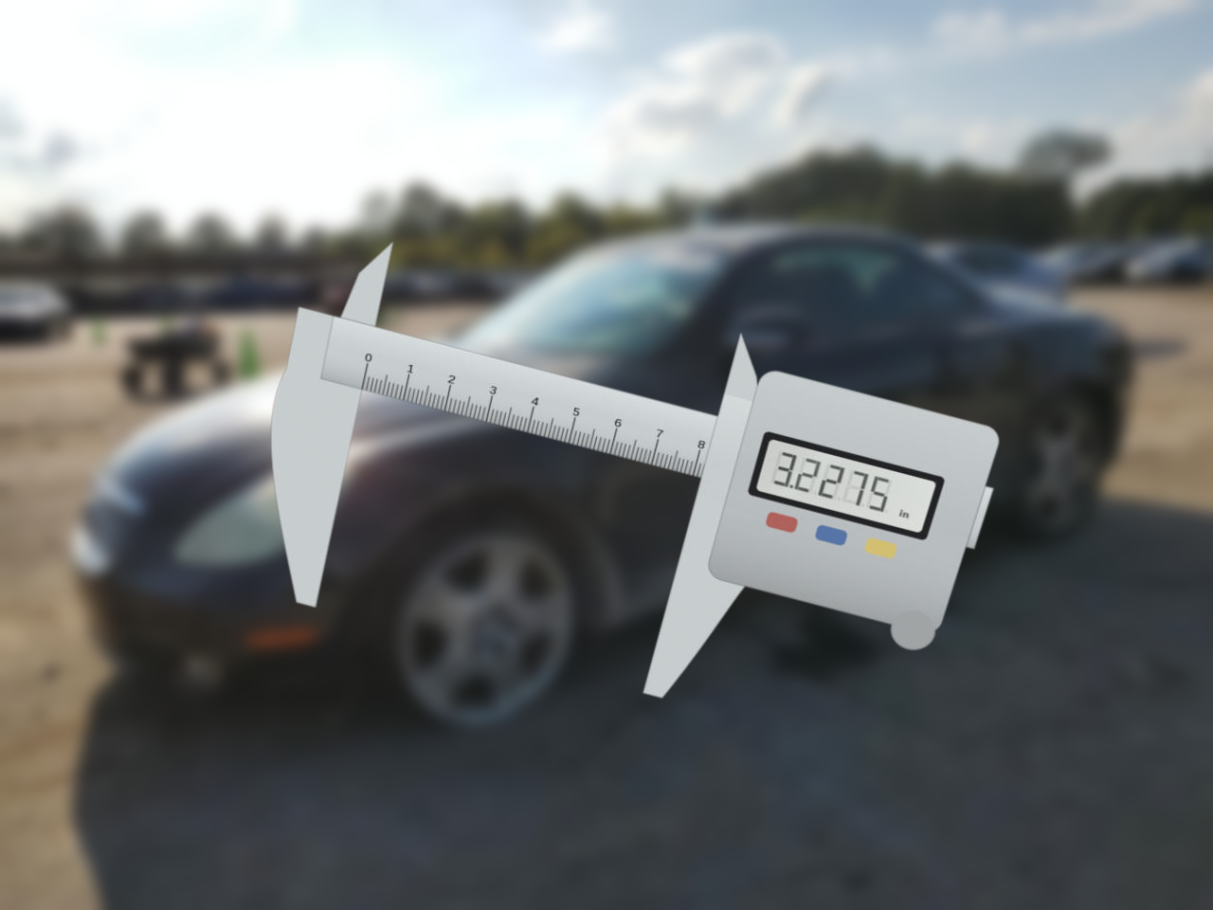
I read 3.2275 in
